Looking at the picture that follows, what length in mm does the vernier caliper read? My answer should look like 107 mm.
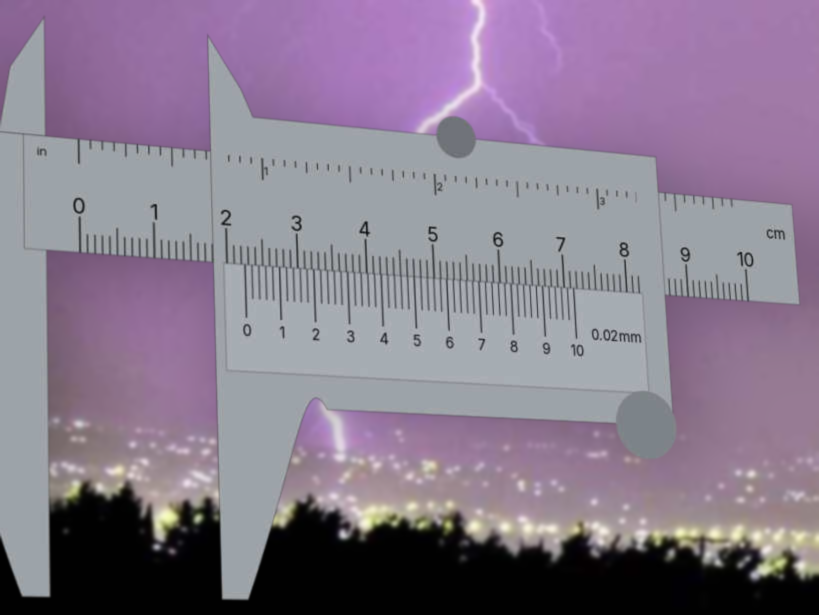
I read 22.5 mm
